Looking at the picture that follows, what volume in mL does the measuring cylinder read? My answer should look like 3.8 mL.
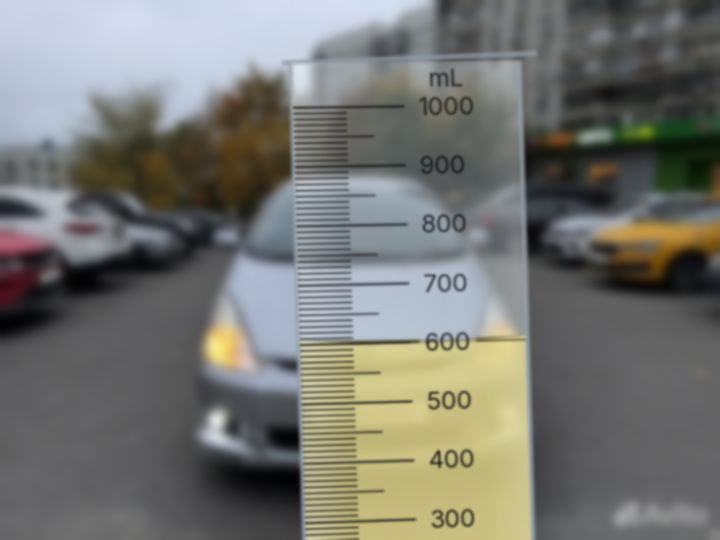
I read 600 mL
